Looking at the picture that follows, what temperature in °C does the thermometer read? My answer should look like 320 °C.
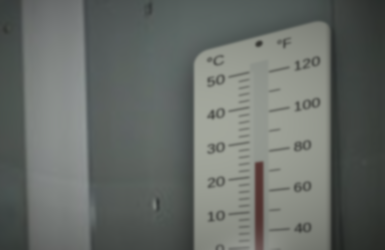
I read 24 °C
